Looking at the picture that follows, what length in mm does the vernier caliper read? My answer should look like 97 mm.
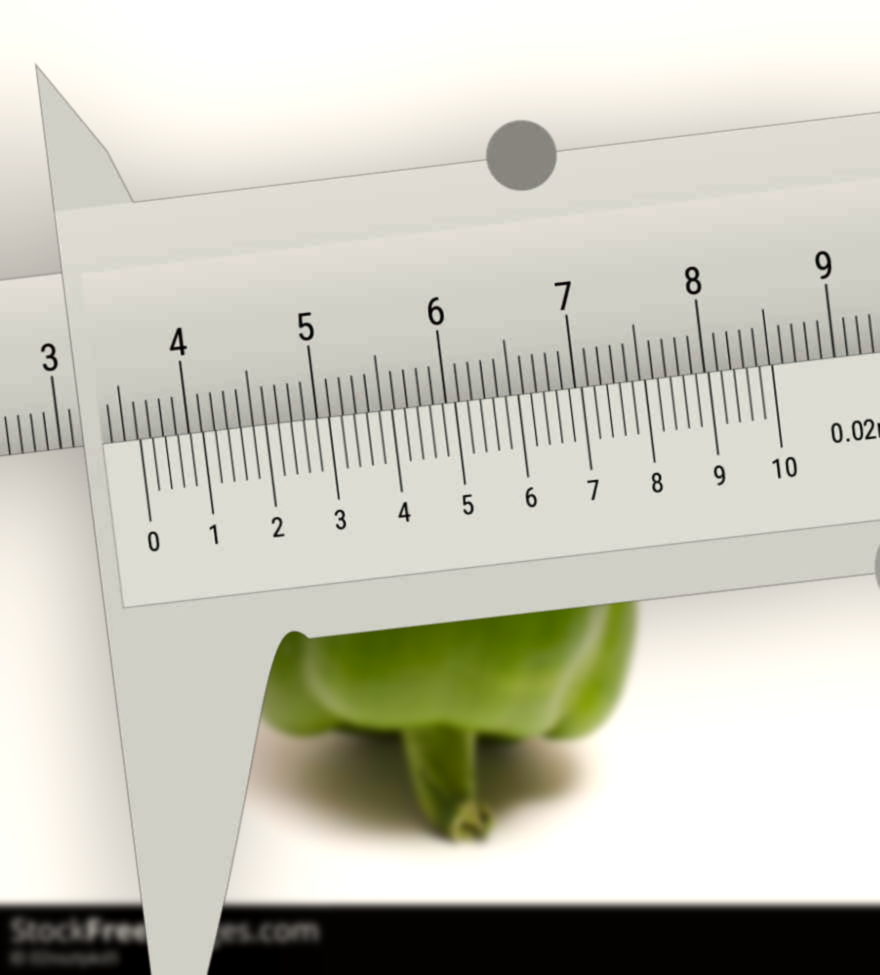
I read 36.2 mm
